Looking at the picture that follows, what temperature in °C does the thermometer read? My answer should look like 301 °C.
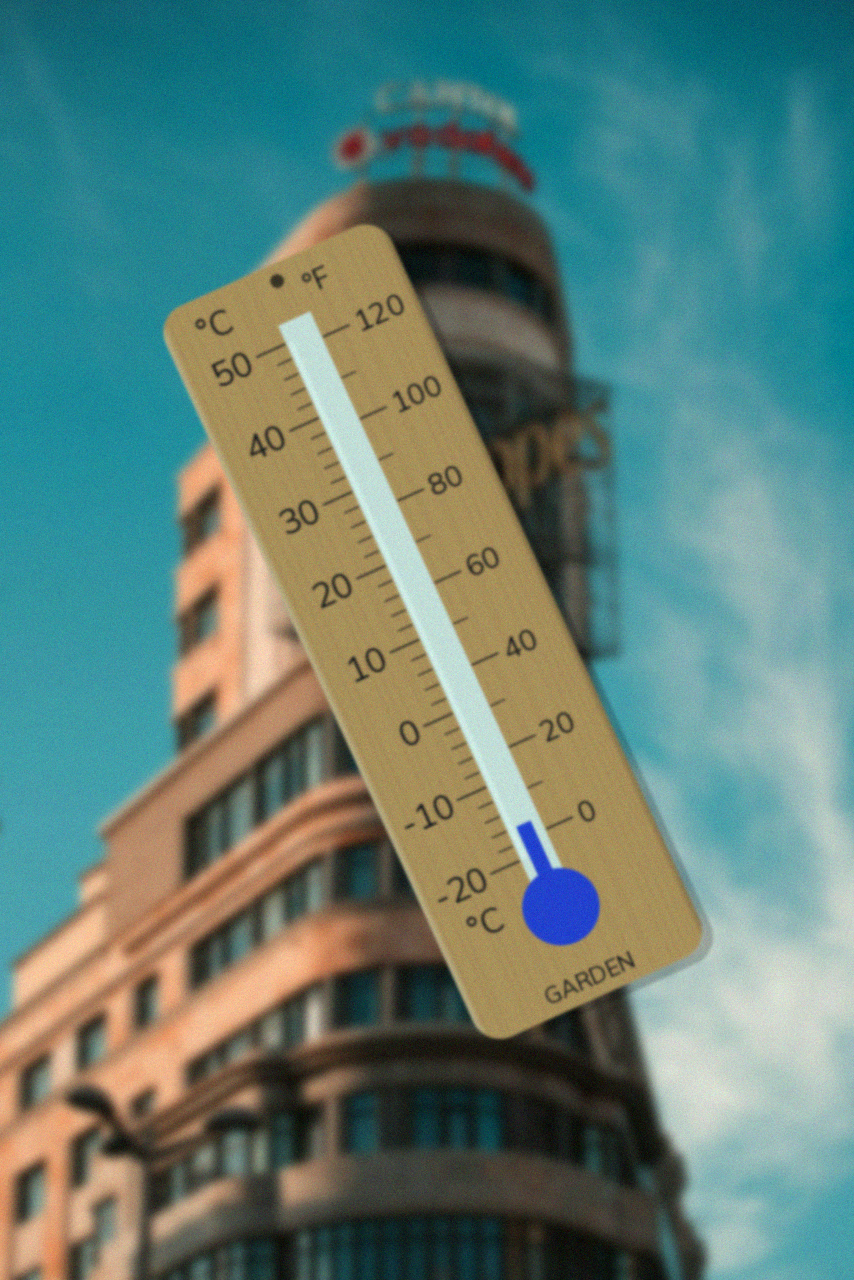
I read -16 °C
